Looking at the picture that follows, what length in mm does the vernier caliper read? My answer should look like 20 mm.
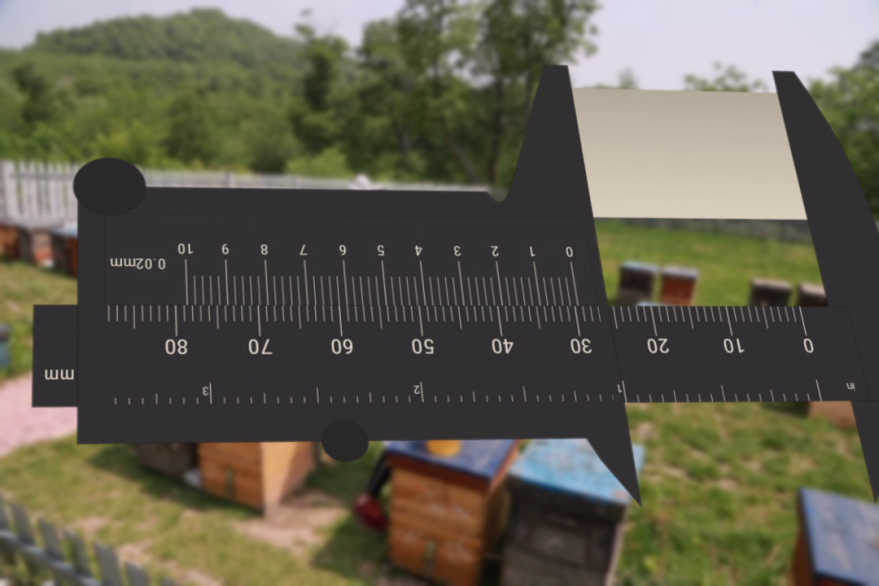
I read 29.6 mm
